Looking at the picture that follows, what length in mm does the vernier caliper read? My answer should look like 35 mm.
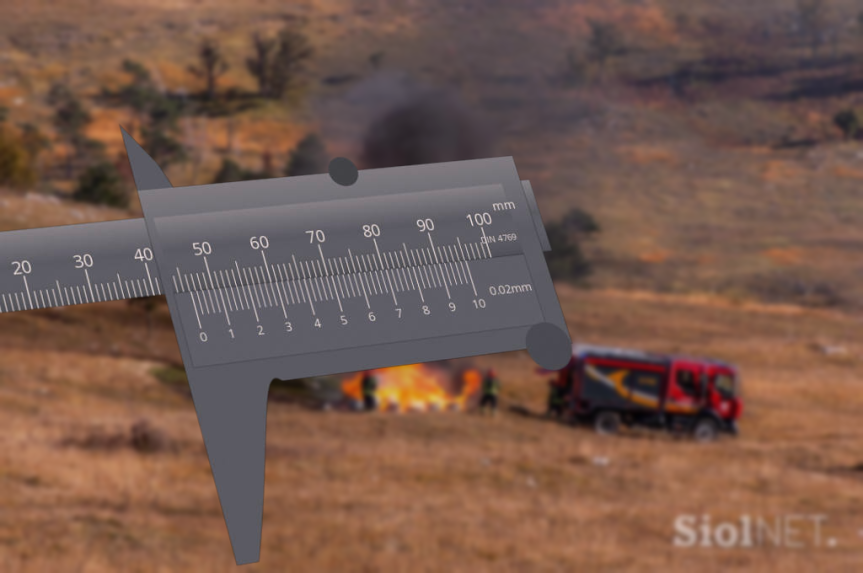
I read 46.2 mm
